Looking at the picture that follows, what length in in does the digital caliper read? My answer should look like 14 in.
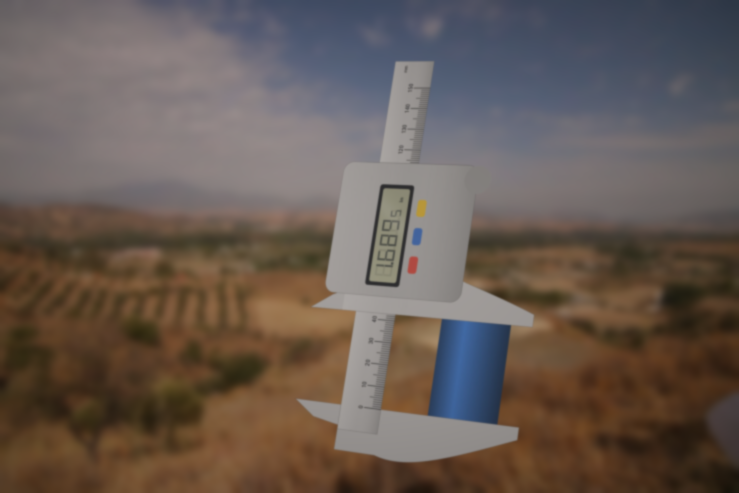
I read 1.6895 in
